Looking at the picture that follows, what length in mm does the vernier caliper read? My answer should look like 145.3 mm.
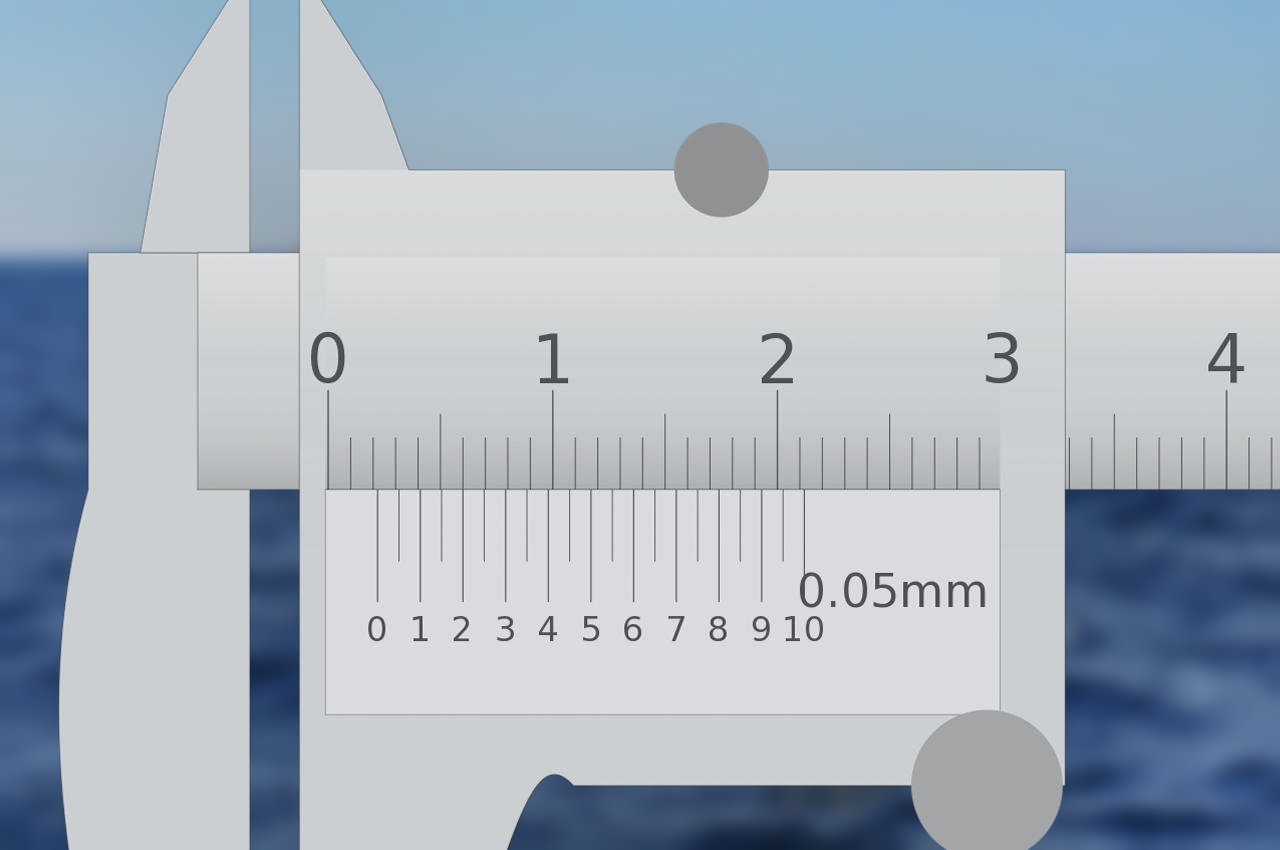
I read 2.2 mm
